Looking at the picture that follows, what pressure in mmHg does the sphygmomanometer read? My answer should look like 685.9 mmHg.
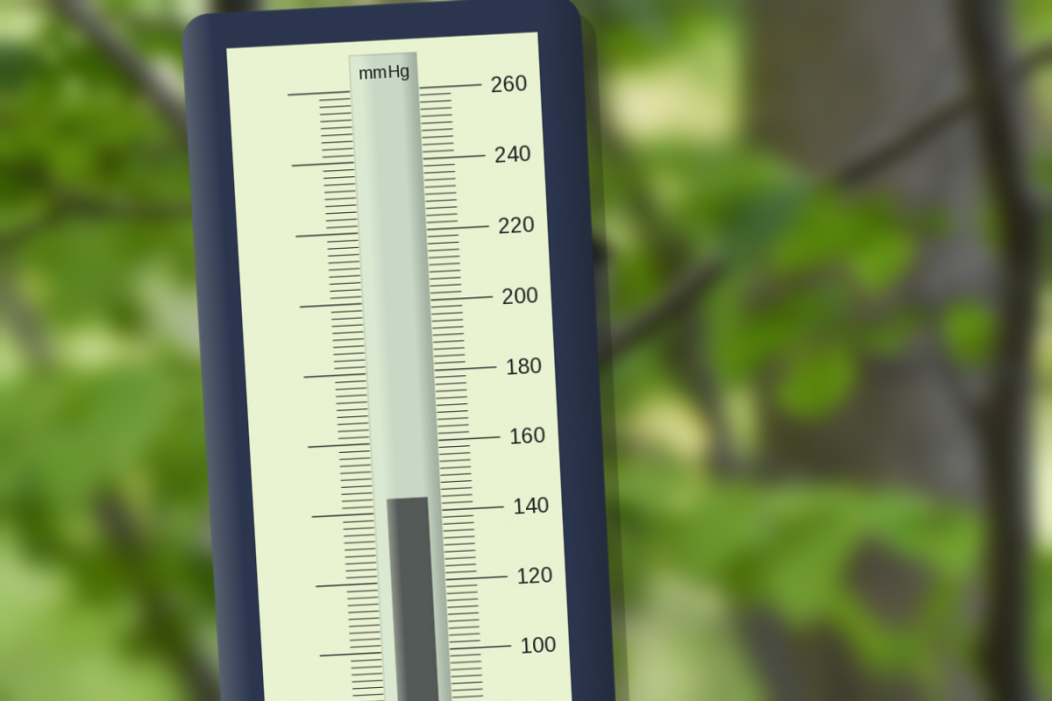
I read 144 mmHg
